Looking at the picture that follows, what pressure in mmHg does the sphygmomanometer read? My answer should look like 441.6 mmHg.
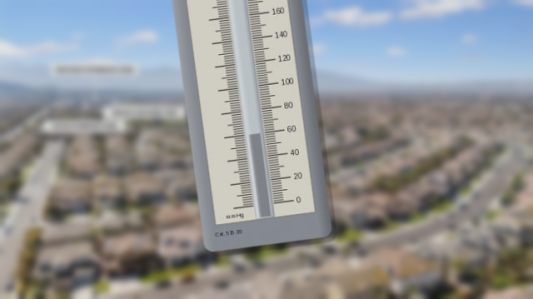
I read 60 mmHg
